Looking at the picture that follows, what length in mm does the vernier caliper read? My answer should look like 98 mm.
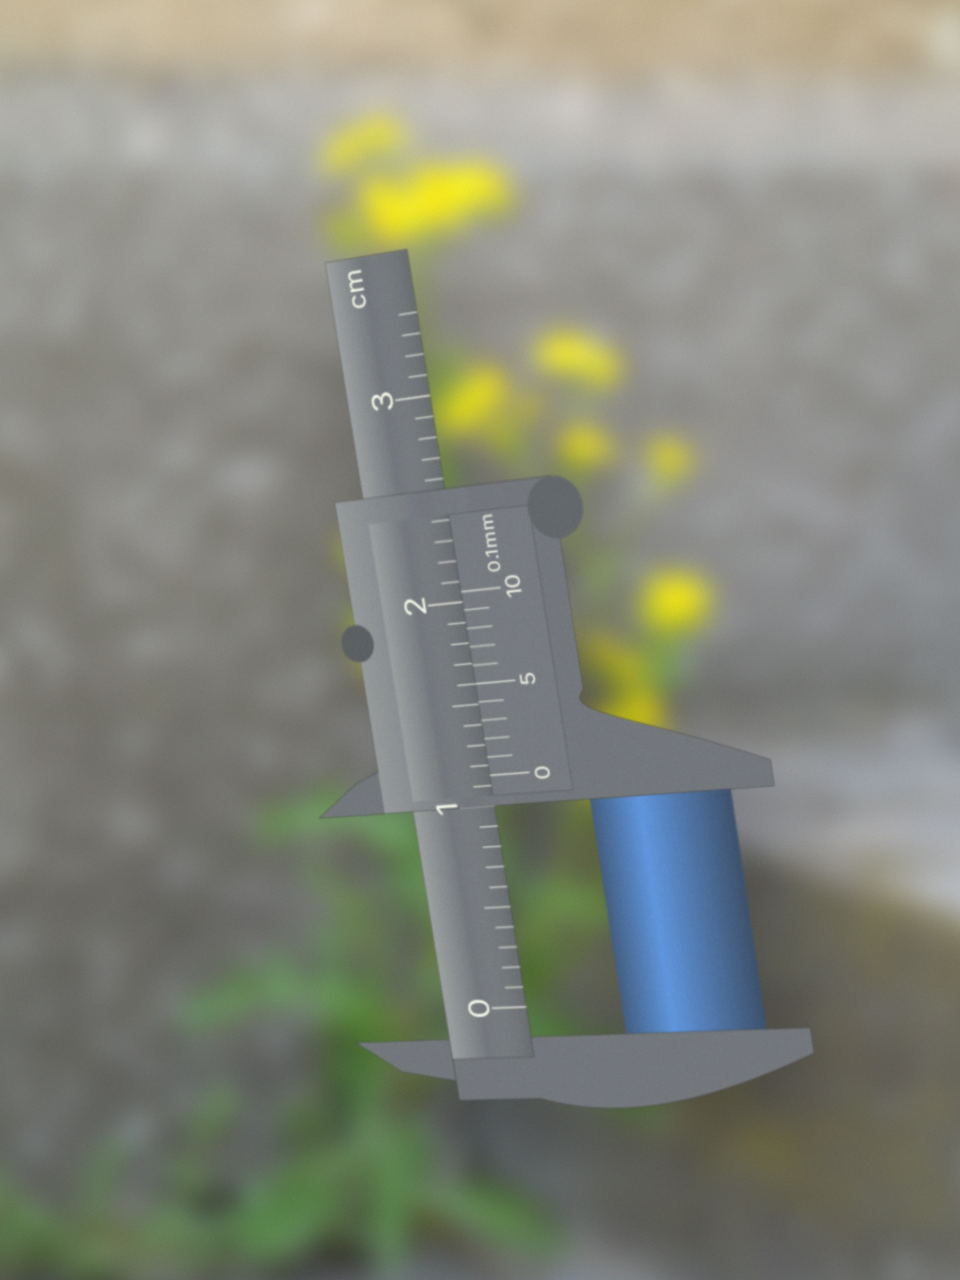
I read 11.5 mm
